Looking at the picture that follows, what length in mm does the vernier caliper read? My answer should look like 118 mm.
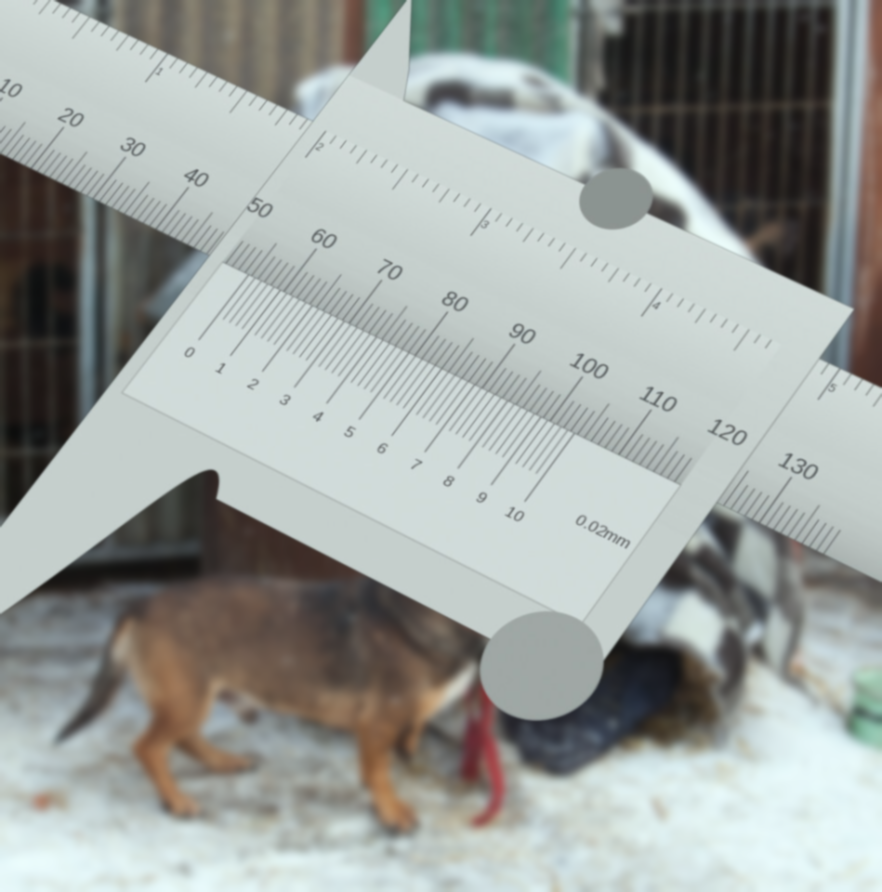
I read 54.6 mm
